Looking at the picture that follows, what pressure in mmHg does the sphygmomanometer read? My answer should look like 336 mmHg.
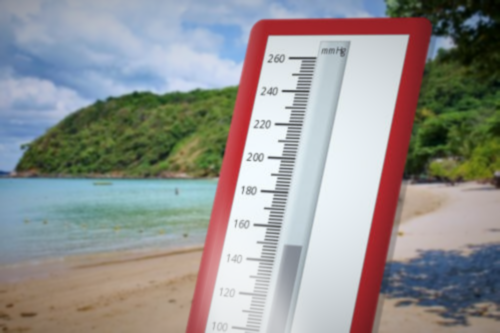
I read 150 mmHg
